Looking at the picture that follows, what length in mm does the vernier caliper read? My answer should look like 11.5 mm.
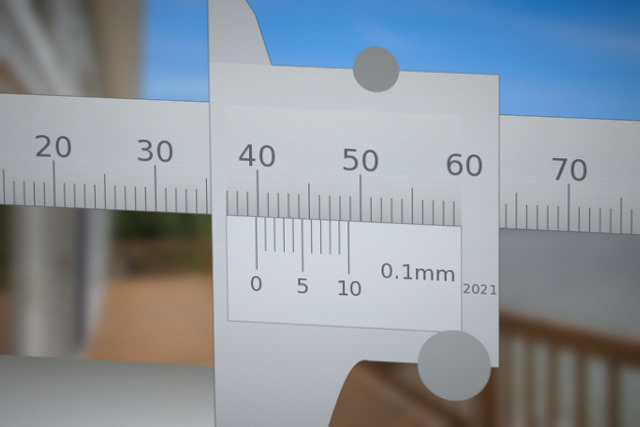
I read 39.8 mm
